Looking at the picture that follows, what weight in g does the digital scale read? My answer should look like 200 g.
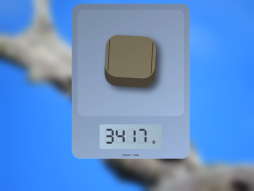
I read 3417 g
